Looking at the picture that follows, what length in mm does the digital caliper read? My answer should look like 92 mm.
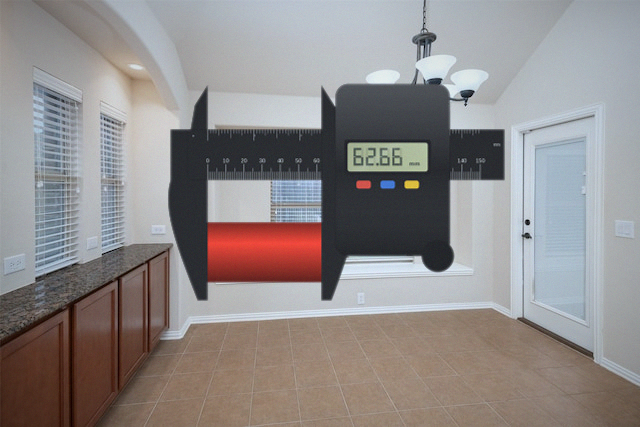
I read 62.66 mm
